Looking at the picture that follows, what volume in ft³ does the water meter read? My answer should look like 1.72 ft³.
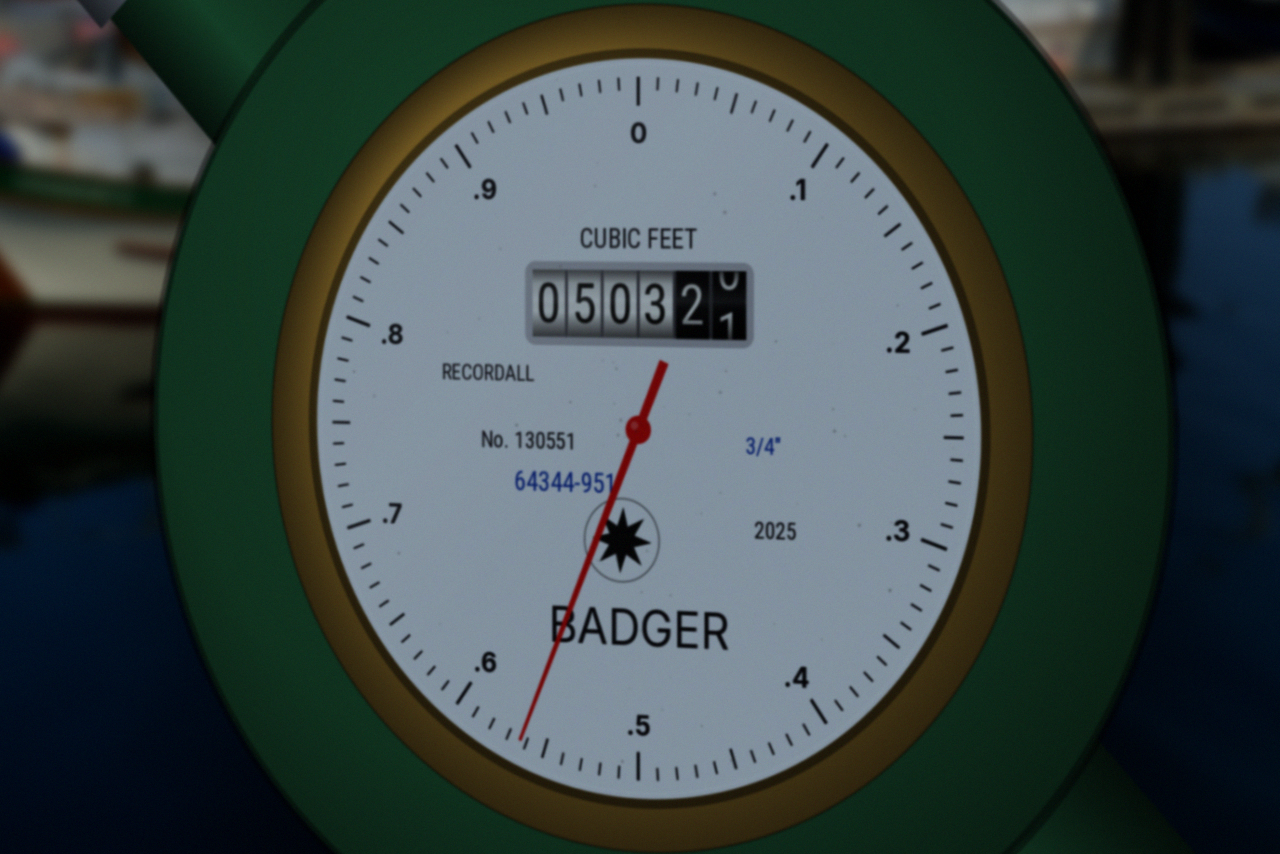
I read 50320.56 ft³
